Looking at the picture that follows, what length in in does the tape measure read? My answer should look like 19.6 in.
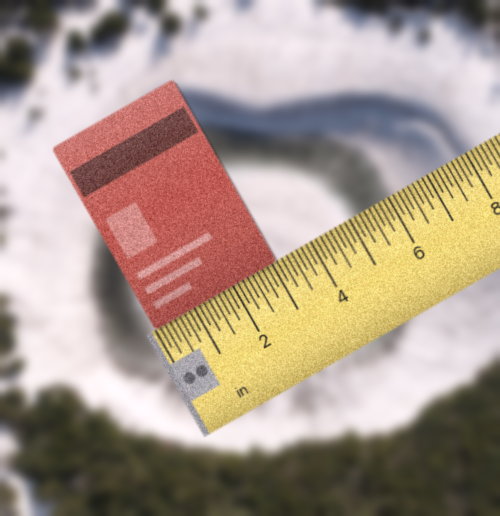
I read 3.125 in
